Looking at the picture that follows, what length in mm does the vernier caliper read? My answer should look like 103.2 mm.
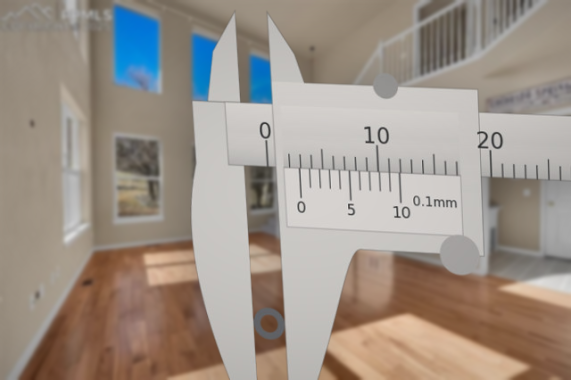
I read 2.9 mm
